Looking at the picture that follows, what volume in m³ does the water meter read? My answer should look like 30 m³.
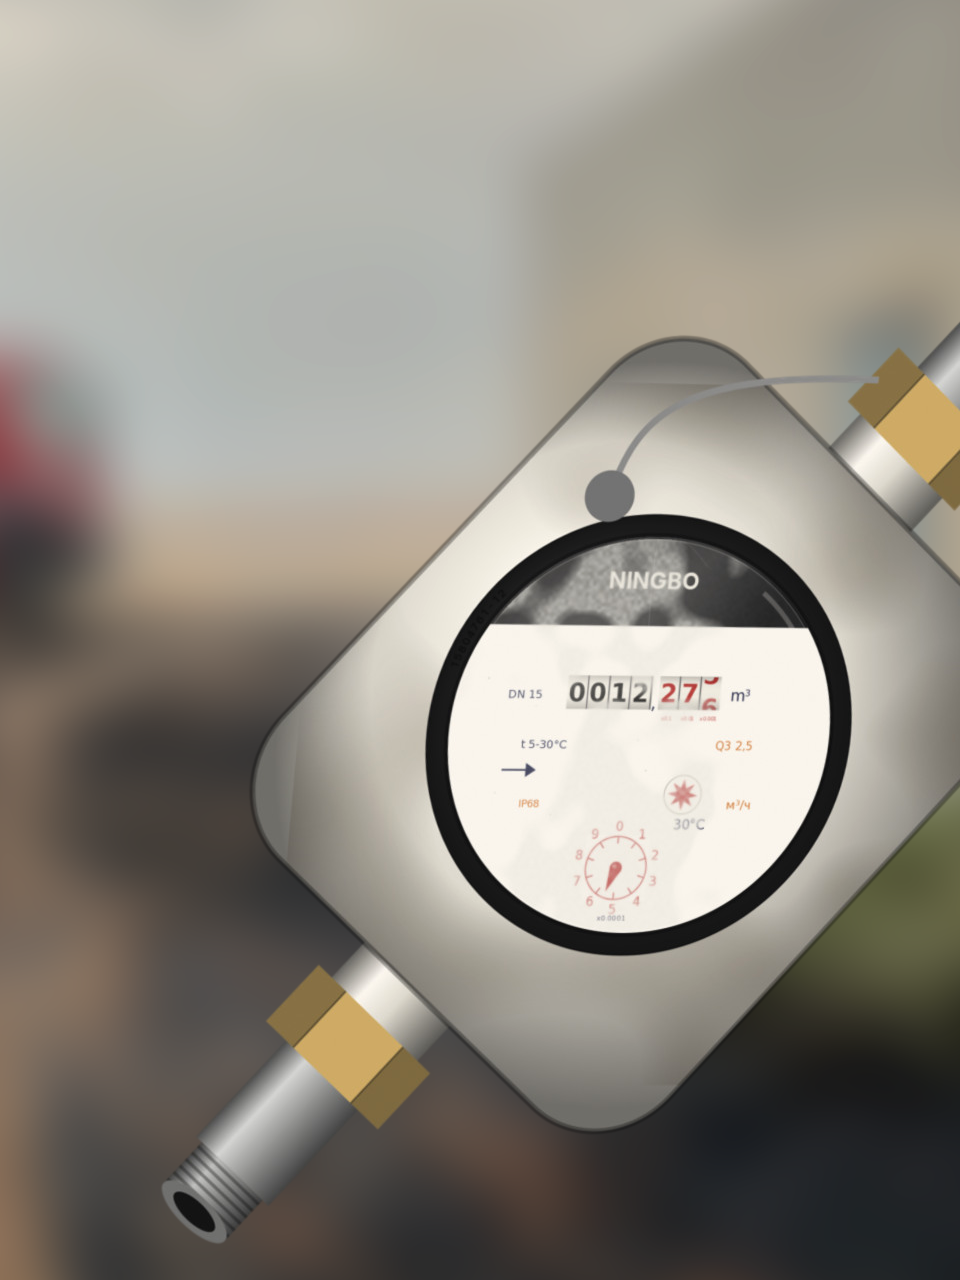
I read 12.2755 m³
